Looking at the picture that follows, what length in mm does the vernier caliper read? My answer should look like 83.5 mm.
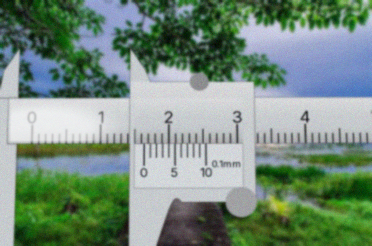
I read 16.4 mm
